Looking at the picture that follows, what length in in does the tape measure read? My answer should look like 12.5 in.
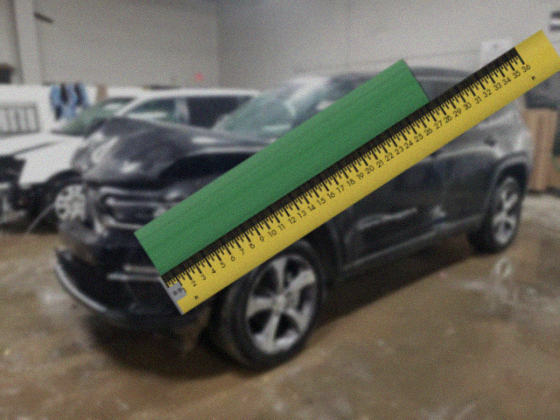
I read 27.5 in
